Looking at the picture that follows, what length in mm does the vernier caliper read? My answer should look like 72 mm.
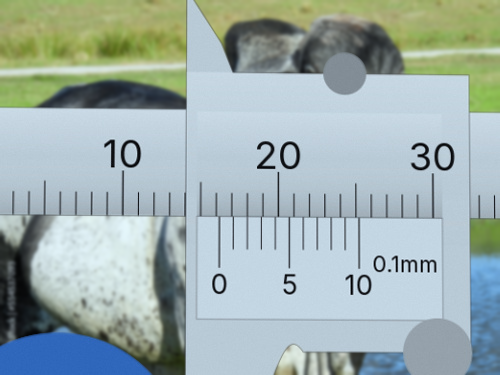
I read 16.2 mm
